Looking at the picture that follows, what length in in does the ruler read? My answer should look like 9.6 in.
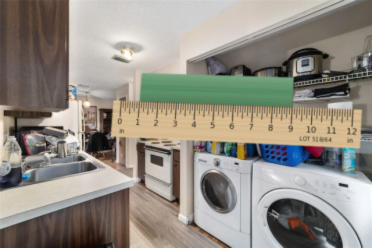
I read 8 in
